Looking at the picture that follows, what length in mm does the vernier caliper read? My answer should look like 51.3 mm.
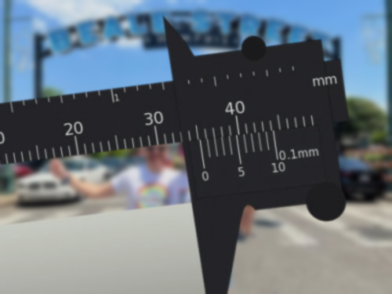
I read 35.2 mm
